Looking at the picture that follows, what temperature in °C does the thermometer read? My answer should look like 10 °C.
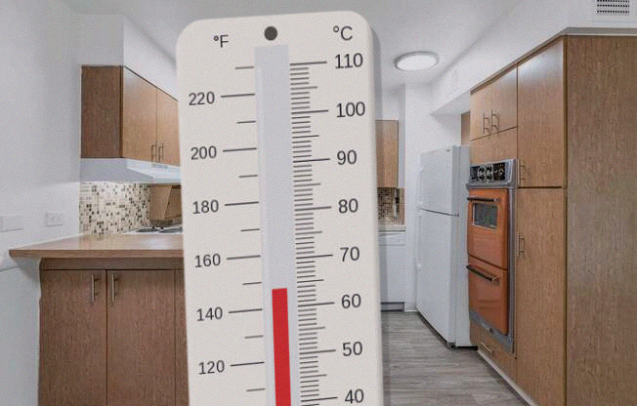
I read 64 °C
